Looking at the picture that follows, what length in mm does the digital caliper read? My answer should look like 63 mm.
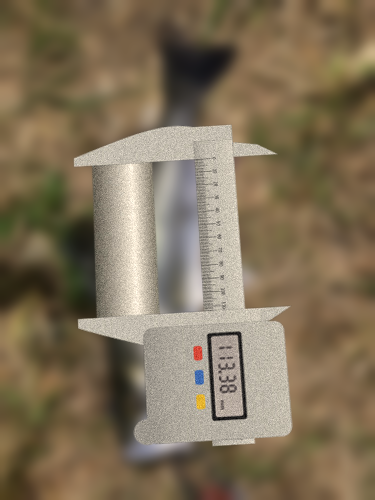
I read 113.38 mm
